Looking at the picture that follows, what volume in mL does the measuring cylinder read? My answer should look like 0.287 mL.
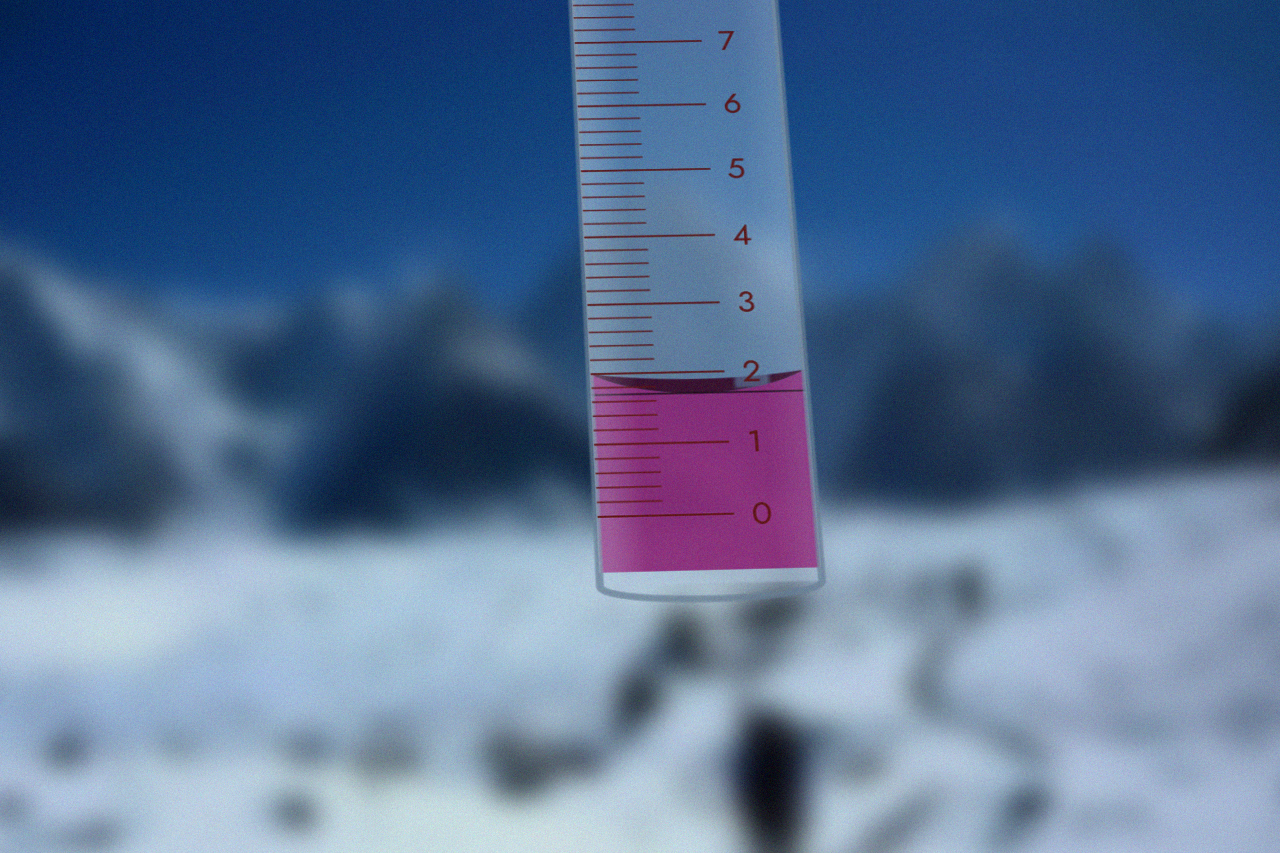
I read 1.7 mL
